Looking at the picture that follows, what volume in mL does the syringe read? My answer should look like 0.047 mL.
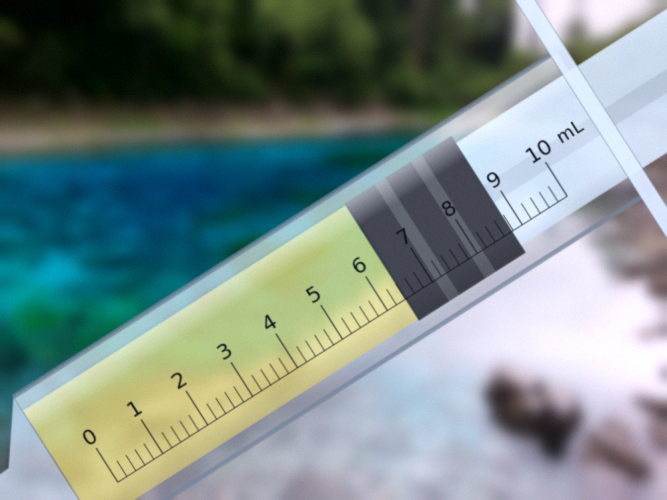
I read 6.4 mL
